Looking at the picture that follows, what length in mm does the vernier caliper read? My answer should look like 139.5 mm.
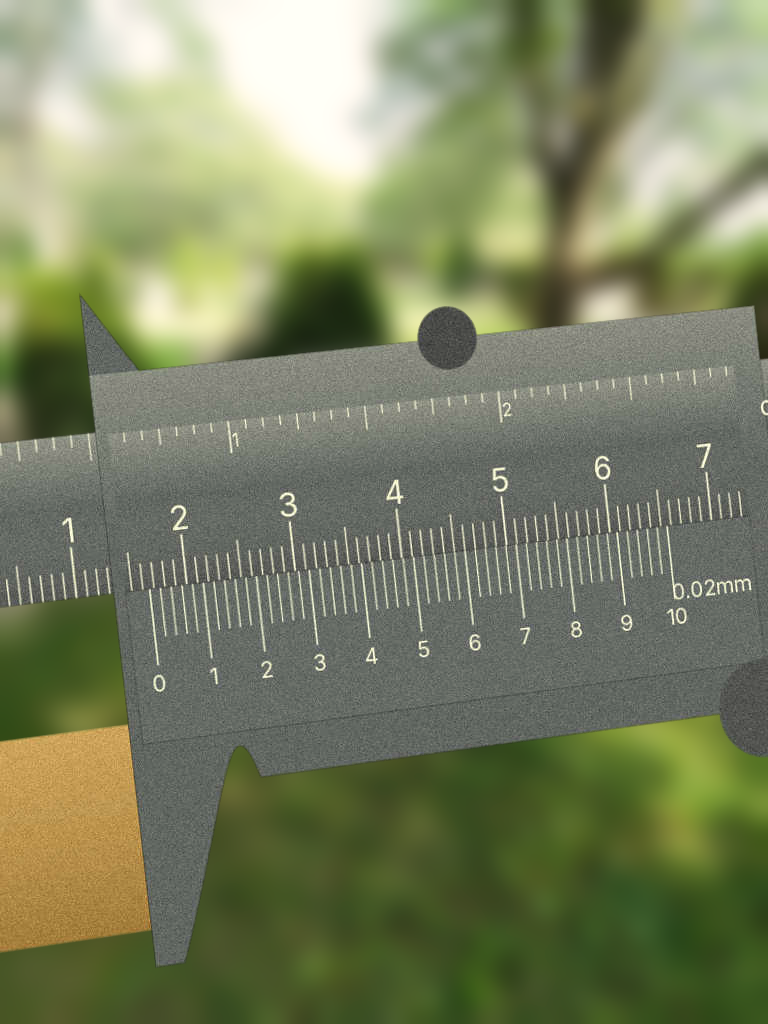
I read 16.6 mm
